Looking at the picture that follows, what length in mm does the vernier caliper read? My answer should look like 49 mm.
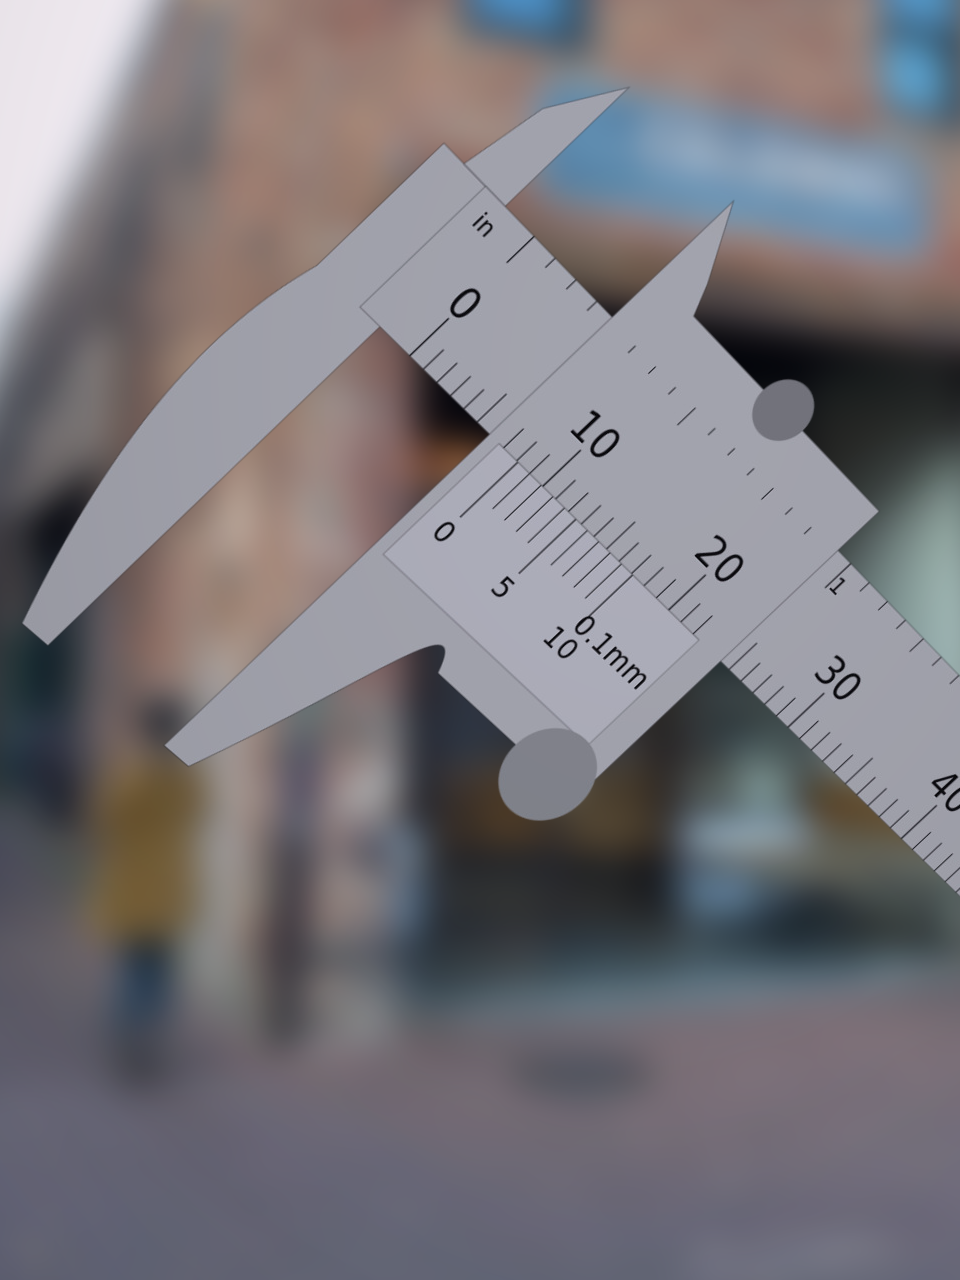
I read 8.1 mm
